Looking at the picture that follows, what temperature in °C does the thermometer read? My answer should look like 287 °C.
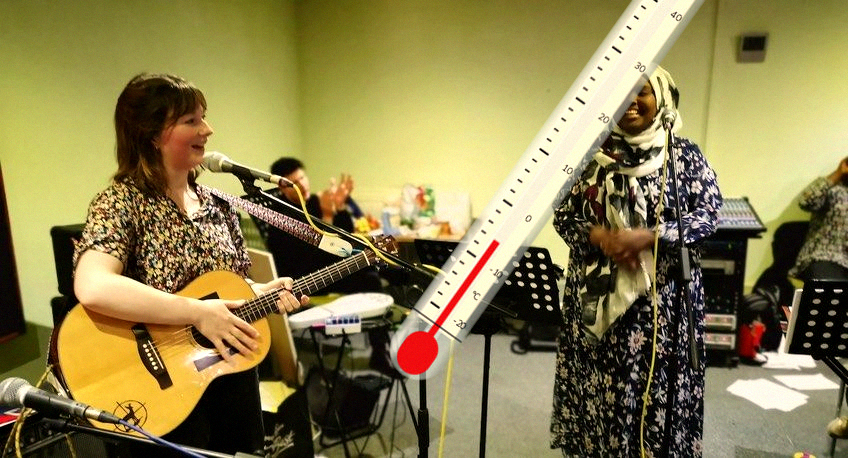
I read -6 °C
